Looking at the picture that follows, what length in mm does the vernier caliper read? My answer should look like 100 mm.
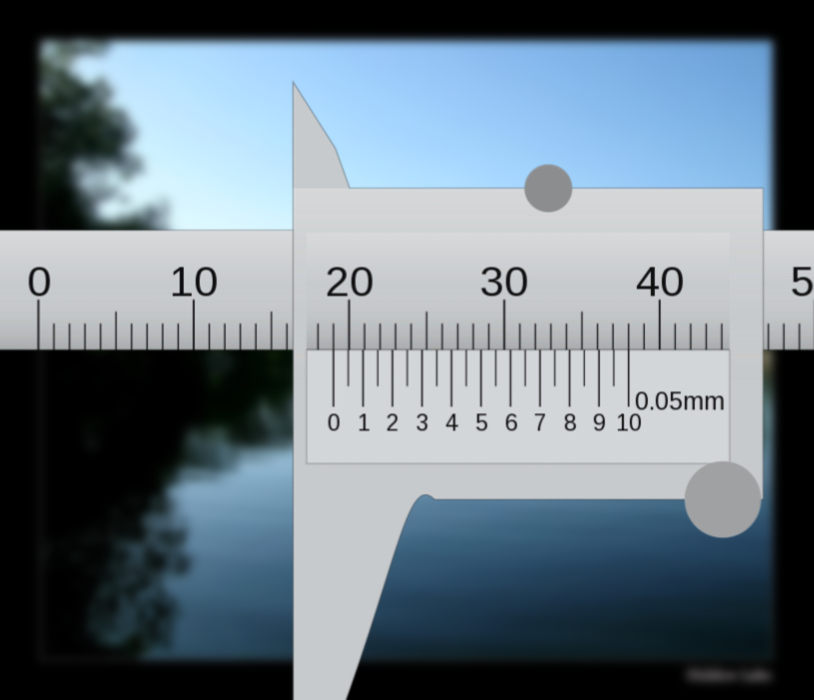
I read 19.0 mm
